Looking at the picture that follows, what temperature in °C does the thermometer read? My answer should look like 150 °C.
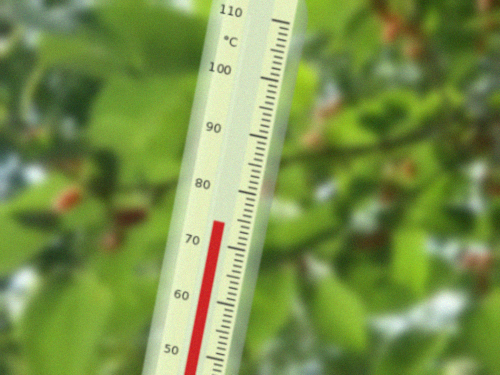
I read 74 °C
